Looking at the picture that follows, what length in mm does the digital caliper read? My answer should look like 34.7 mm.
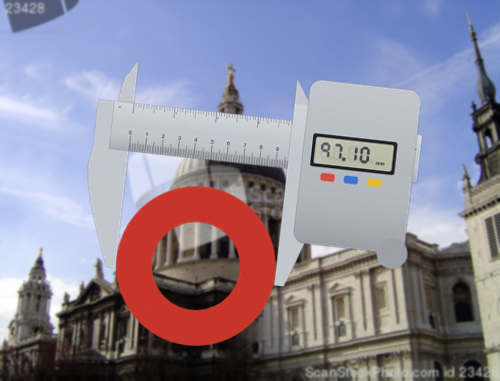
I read 97.10 mm
